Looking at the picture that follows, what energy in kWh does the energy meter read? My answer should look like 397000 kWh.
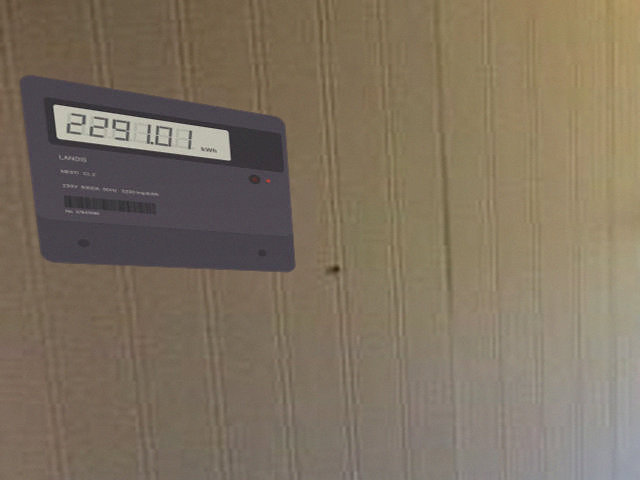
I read 2291.01 kWh
